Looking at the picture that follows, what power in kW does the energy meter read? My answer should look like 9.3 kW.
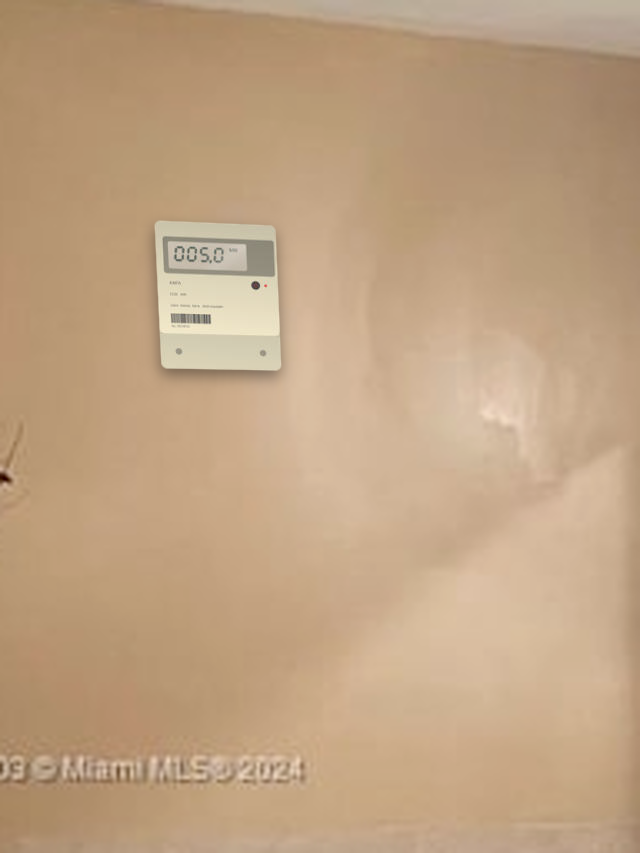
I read 5.0 kW
